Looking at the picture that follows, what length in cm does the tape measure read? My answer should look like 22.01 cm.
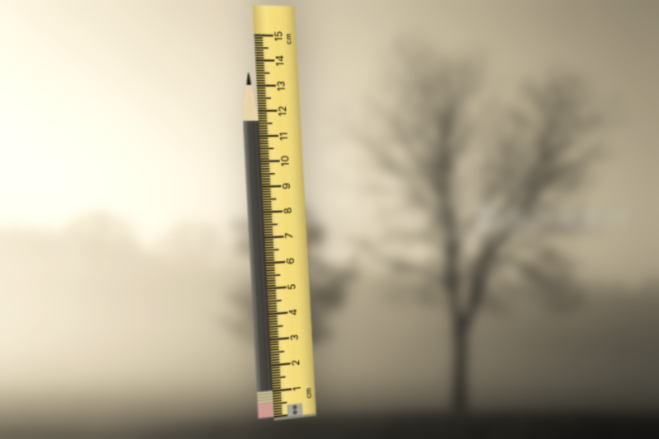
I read 13.5 cm
